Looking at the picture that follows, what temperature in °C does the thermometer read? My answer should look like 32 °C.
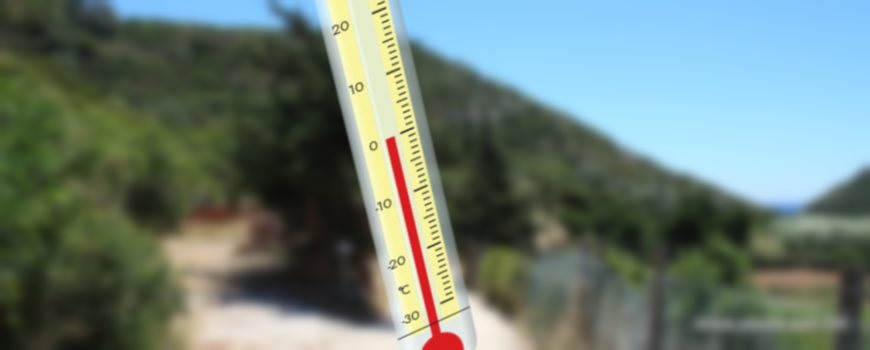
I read 0 °C
